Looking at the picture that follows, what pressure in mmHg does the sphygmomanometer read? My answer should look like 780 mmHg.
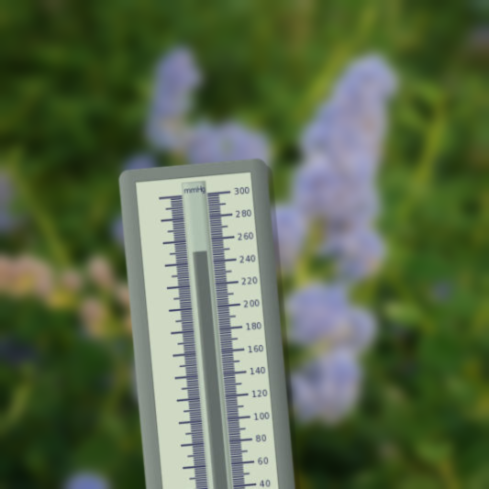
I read 250 mmHg
